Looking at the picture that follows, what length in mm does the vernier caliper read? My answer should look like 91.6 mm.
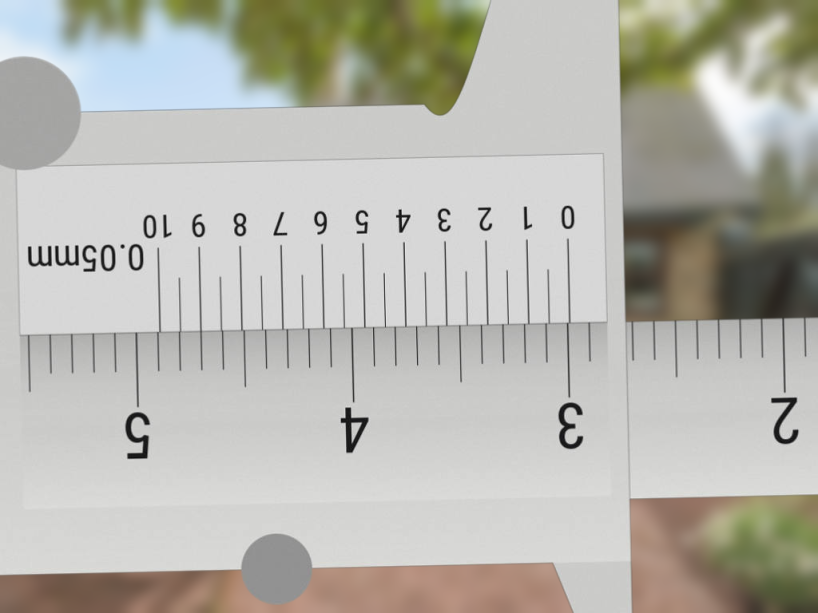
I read 29.90 mm
